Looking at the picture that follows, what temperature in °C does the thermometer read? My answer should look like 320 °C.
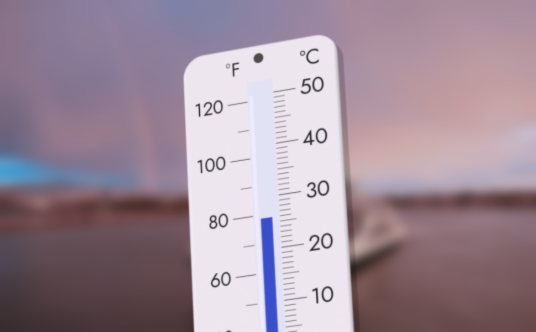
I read 26 °C
